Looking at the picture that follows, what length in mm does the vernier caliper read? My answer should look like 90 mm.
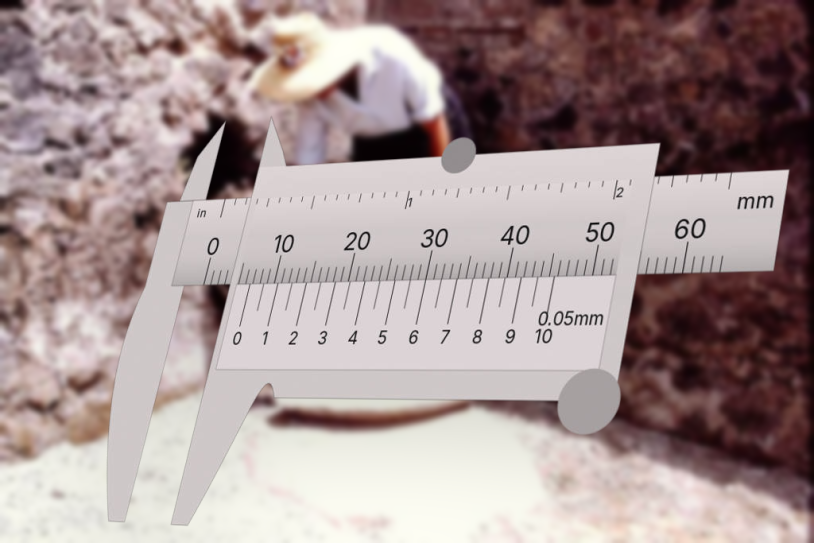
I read 6.6 mm
